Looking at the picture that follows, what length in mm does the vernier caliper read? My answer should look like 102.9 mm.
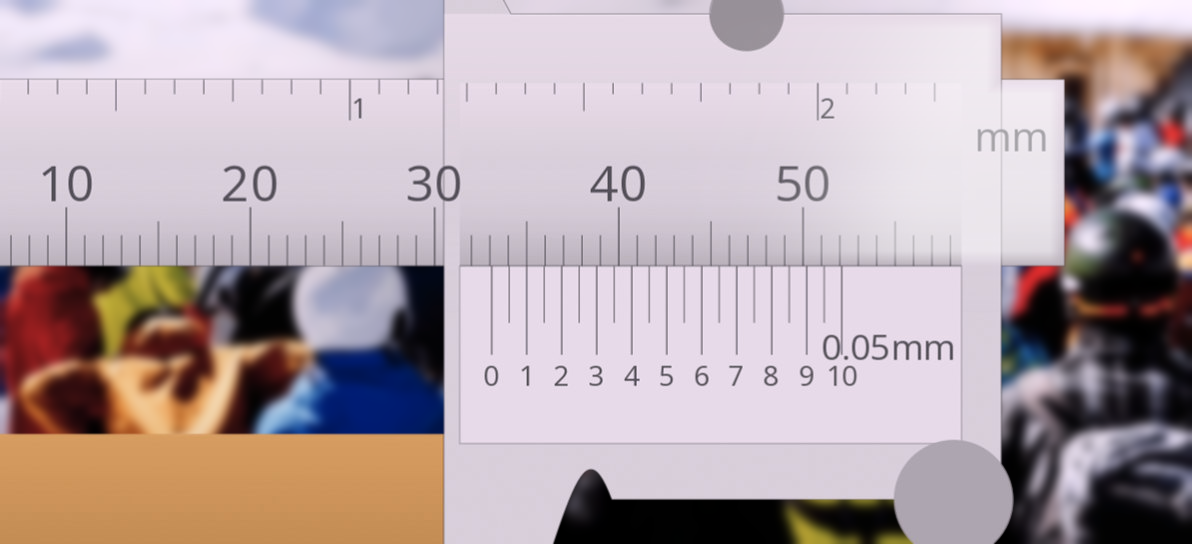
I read 33.1 mm
